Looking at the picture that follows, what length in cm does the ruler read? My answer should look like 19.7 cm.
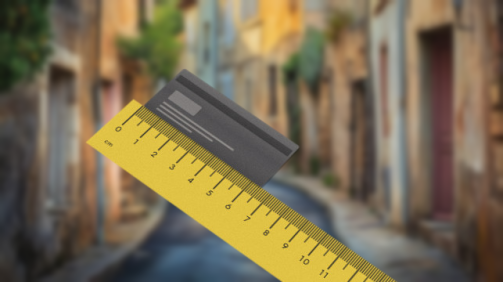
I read 6.5 cm
